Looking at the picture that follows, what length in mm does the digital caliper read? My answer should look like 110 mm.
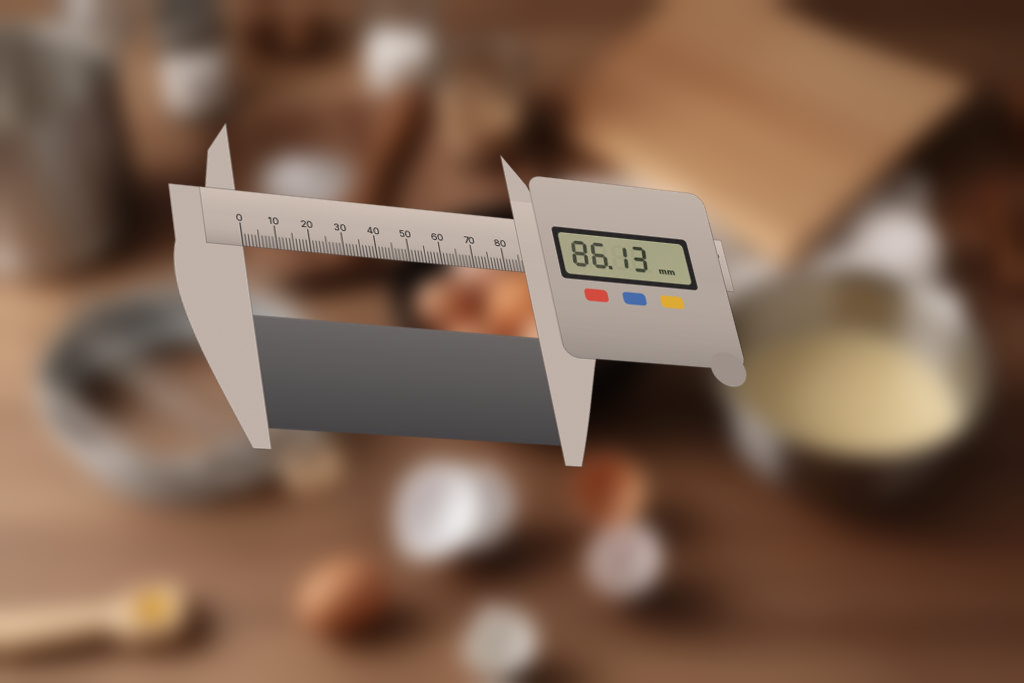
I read 86.13 mm
